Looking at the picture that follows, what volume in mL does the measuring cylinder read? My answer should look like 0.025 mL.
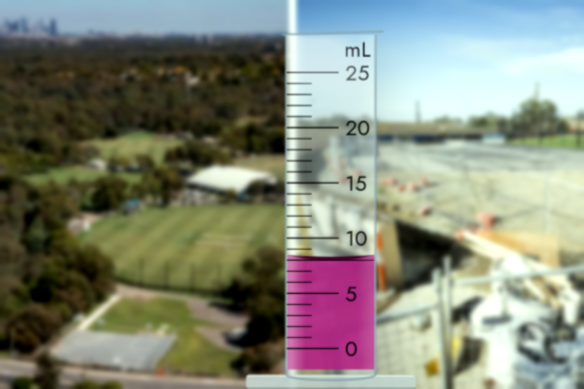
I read 8 mL
